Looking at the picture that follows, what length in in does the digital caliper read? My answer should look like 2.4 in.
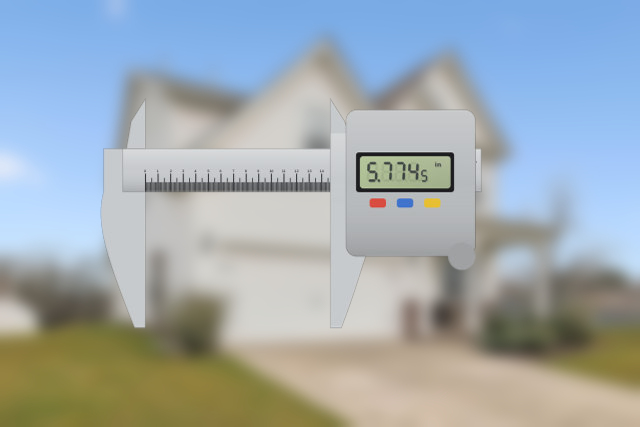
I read 5.7745 in
